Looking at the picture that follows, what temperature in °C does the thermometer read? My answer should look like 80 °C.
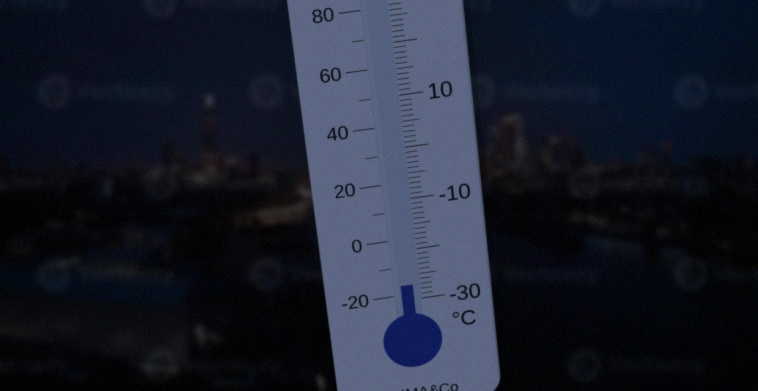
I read -27 °C
